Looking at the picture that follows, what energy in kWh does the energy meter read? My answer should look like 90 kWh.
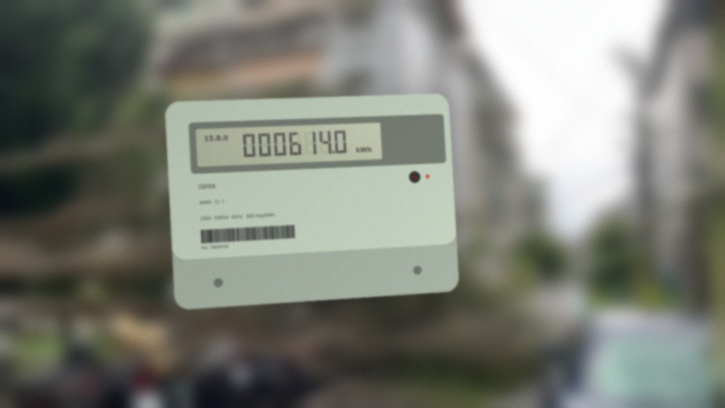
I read 614.0 kWh
